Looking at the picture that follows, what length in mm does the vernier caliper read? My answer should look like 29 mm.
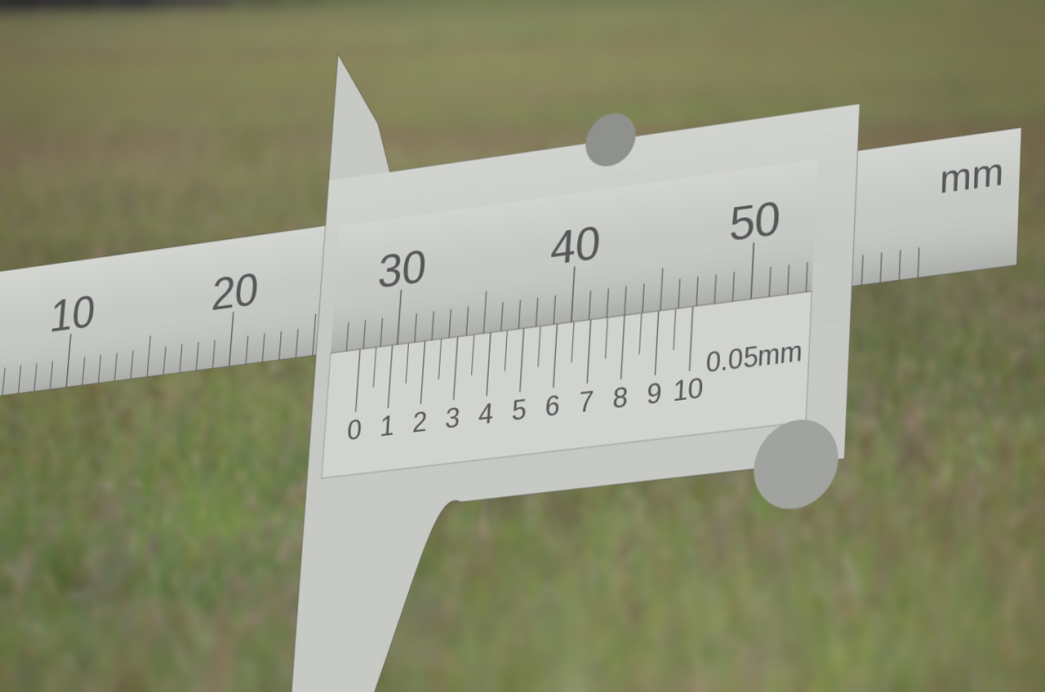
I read 27.8 mm
